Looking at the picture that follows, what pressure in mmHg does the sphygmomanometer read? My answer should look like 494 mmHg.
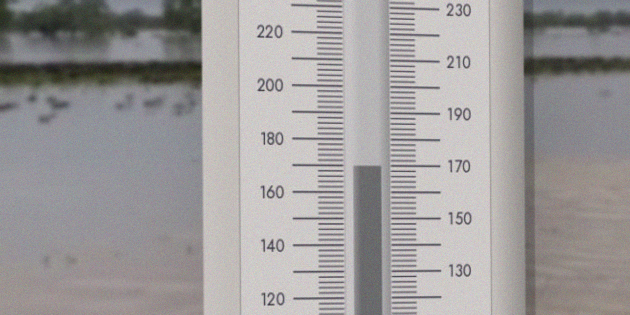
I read 170 mmHg
